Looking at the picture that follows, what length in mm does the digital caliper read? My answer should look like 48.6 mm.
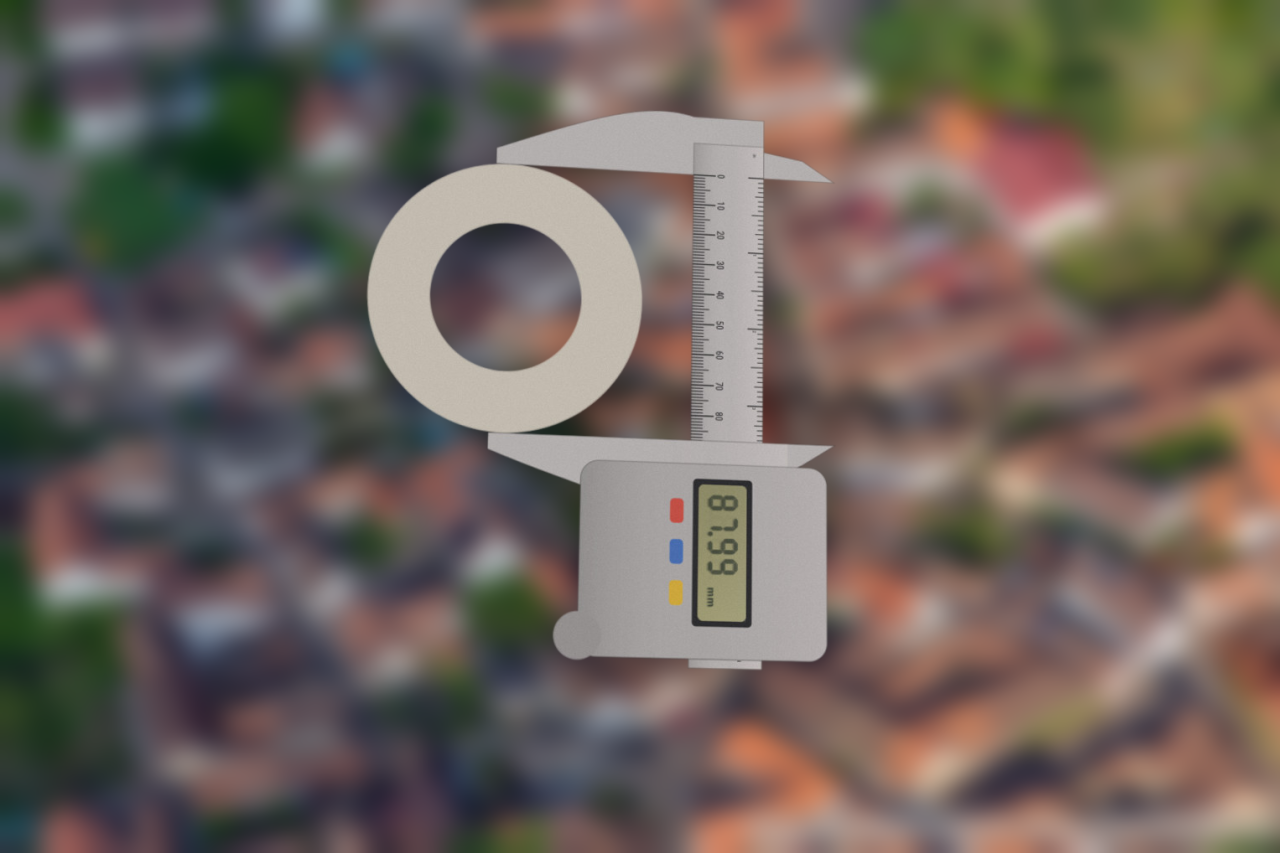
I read 87.99 mm
